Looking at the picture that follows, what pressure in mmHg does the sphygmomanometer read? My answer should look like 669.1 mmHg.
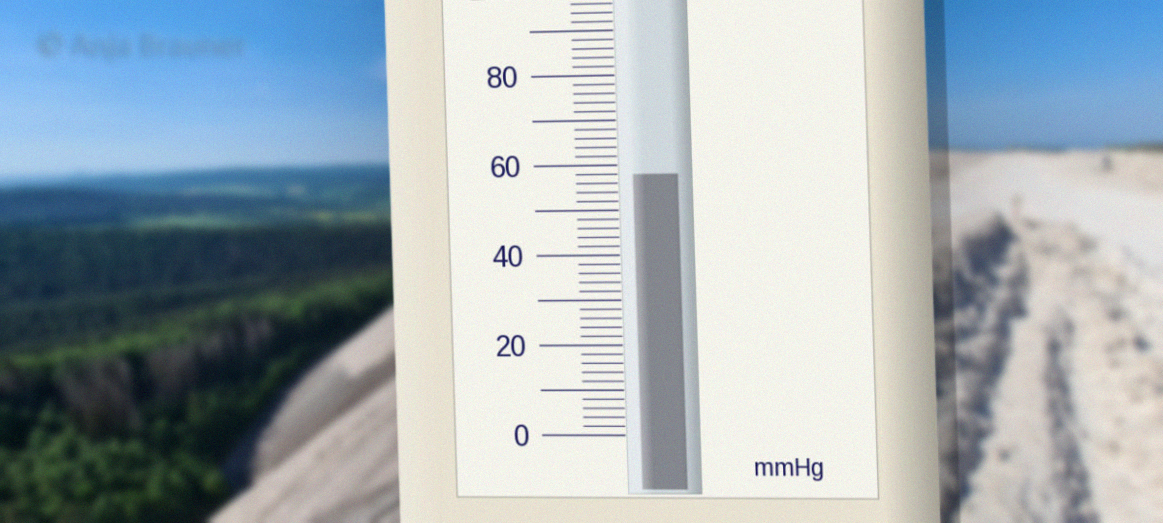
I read 58 mmHg
